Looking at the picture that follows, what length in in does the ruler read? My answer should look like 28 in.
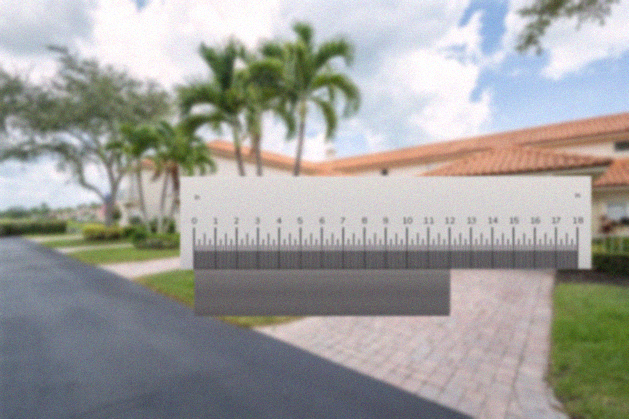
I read 12 in
